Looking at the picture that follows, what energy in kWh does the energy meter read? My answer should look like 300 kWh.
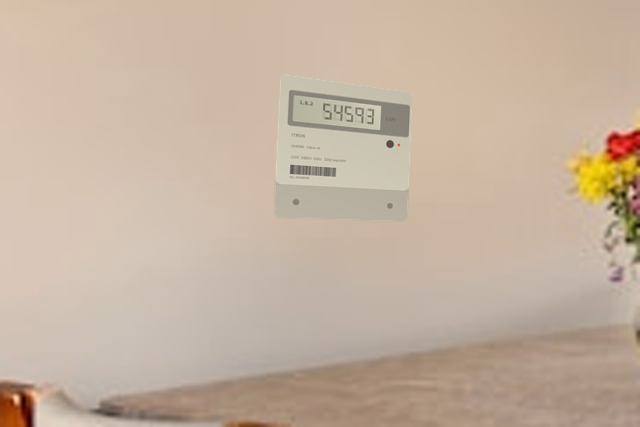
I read 54593 kWh
